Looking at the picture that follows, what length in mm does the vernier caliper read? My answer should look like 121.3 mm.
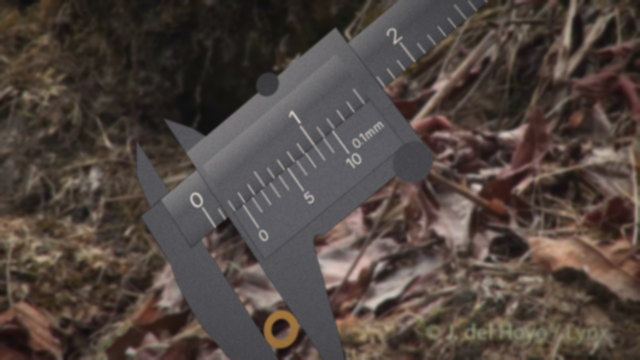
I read 2.8 mm
